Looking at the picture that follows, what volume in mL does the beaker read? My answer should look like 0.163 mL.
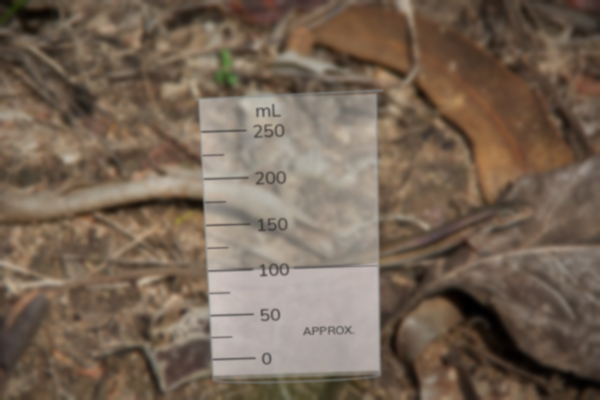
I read 100 mL
